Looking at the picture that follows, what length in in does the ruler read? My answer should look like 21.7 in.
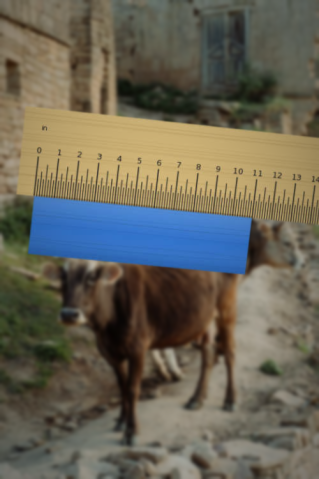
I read 11 in
